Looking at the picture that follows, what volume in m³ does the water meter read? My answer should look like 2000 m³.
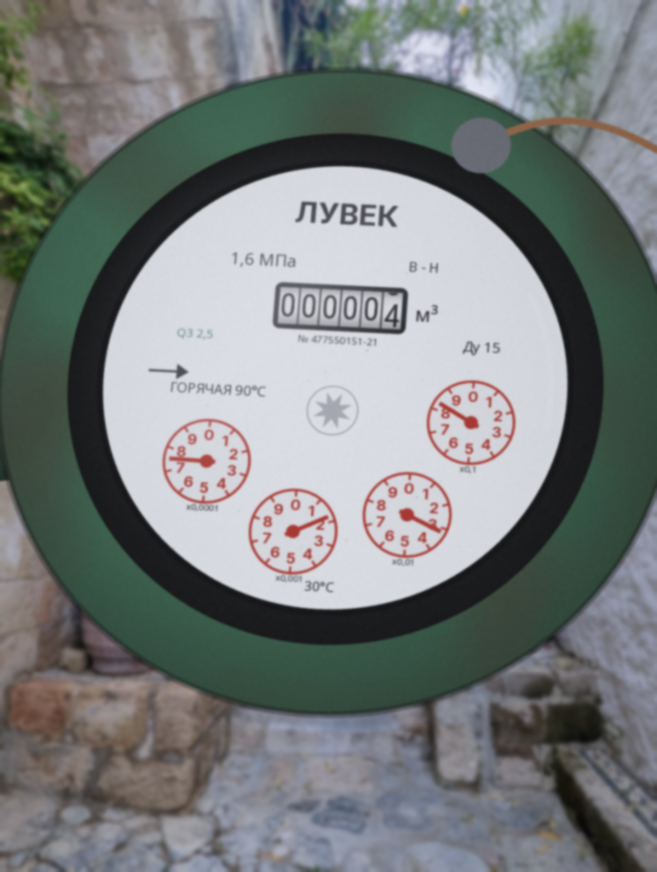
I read 3.8317 m³
